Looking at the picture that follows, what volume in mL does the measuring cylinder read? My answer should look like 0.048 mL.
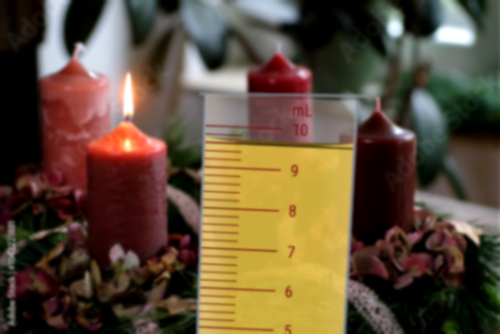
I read 9.6 mL
